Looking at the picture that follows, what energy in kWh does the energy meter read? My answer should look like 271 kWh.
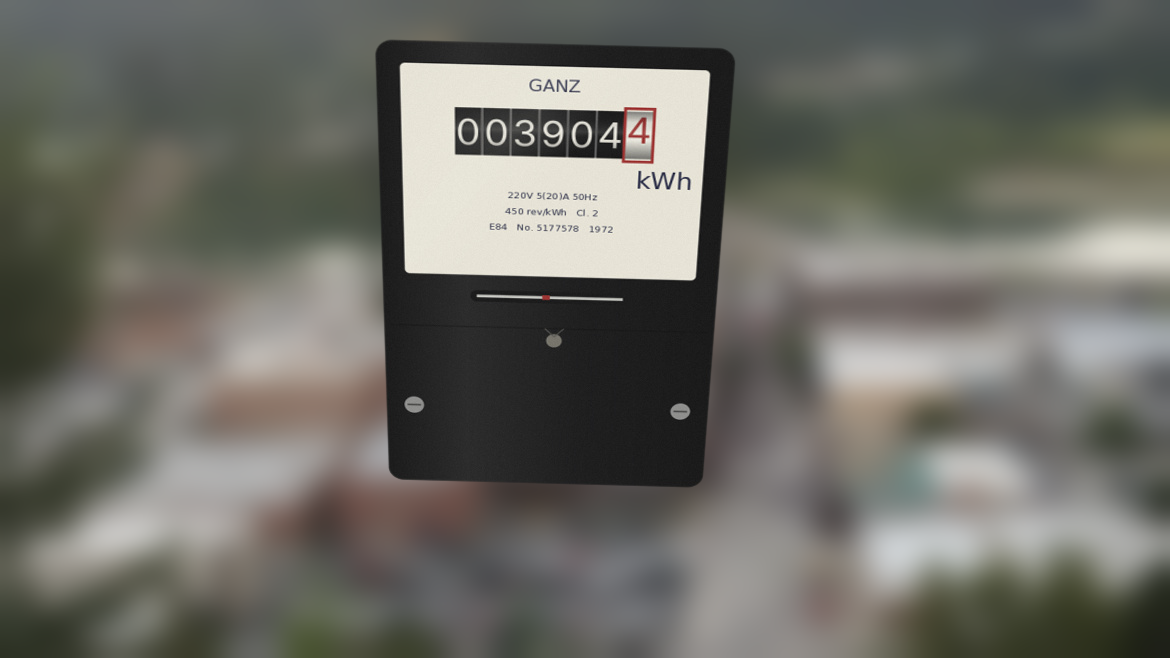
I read 3904.4 kWh
